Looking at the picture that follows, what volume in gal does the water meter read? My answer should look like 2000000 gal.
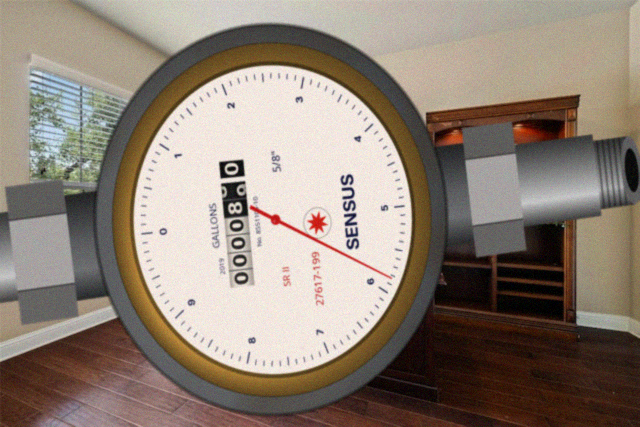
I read 885.8 gal
